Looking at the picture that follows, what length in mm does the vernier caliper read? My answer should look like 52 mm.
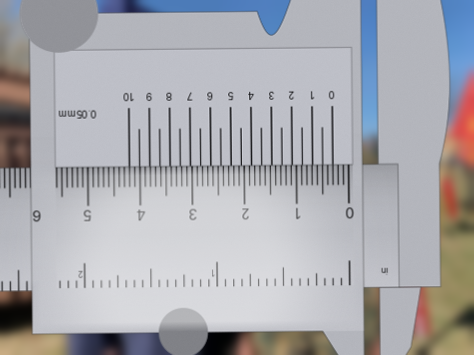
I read 3.0 mm
